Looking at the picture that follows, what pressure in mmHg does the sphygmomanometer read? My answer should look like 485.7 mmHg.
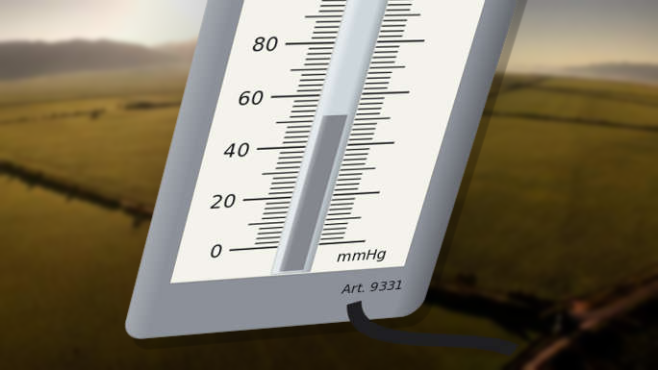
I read 52 mmHg
